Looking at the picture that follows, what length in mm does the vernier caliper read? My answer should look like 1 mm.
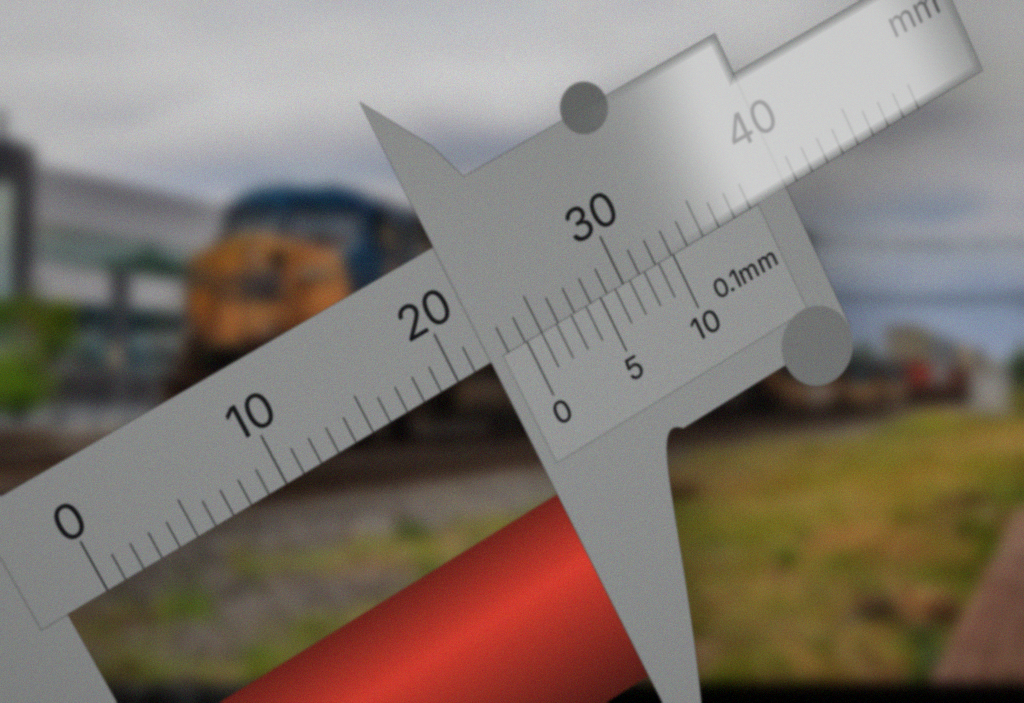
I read 24.1 mm
